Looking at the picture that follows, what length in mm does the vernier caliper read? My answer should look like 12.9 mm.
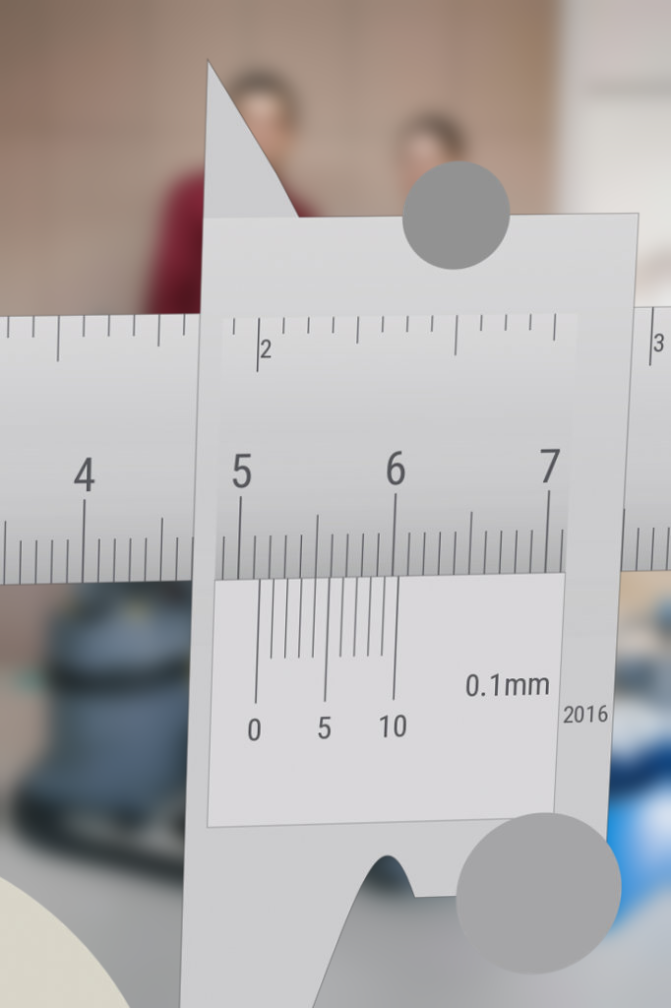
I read 51.4 mm
